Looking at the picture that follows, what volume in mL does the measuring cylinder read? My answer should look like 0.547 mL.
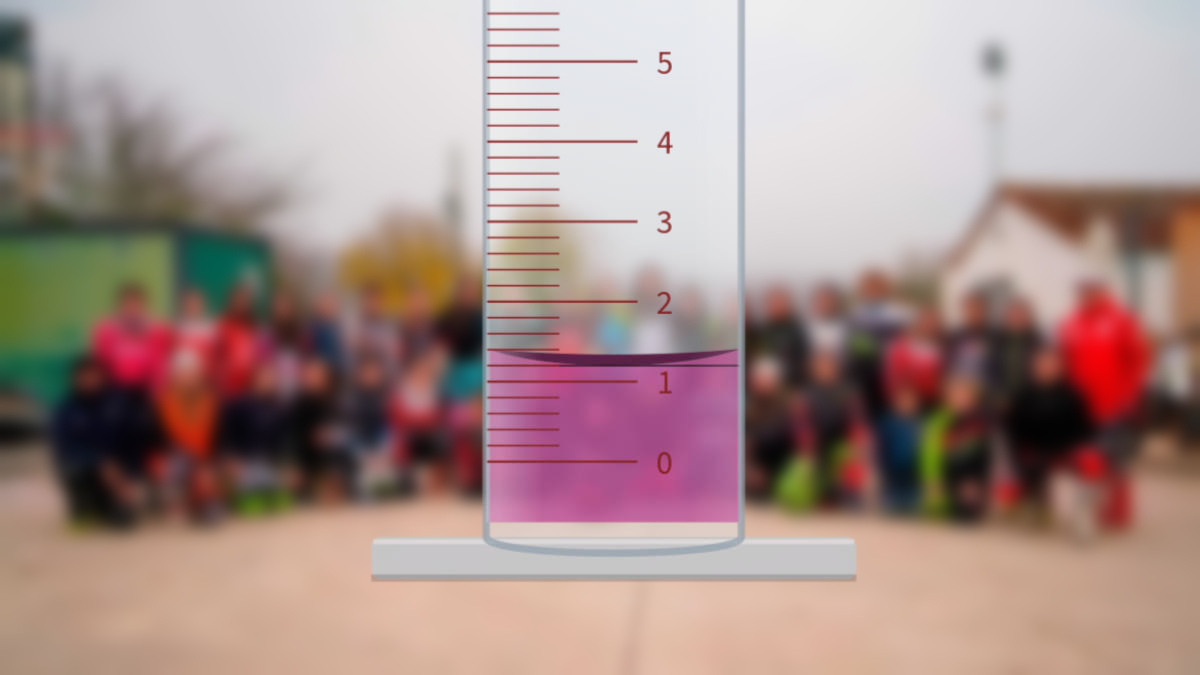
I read 1.2 mL
